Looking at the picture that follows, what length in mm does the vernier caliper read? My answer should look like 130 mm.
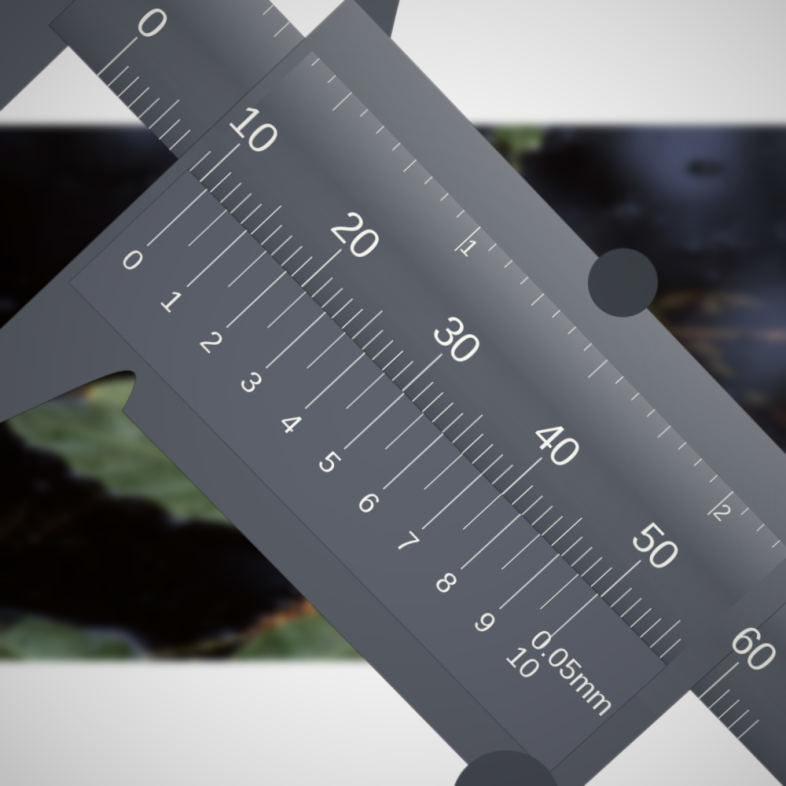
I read 10.7 mm
